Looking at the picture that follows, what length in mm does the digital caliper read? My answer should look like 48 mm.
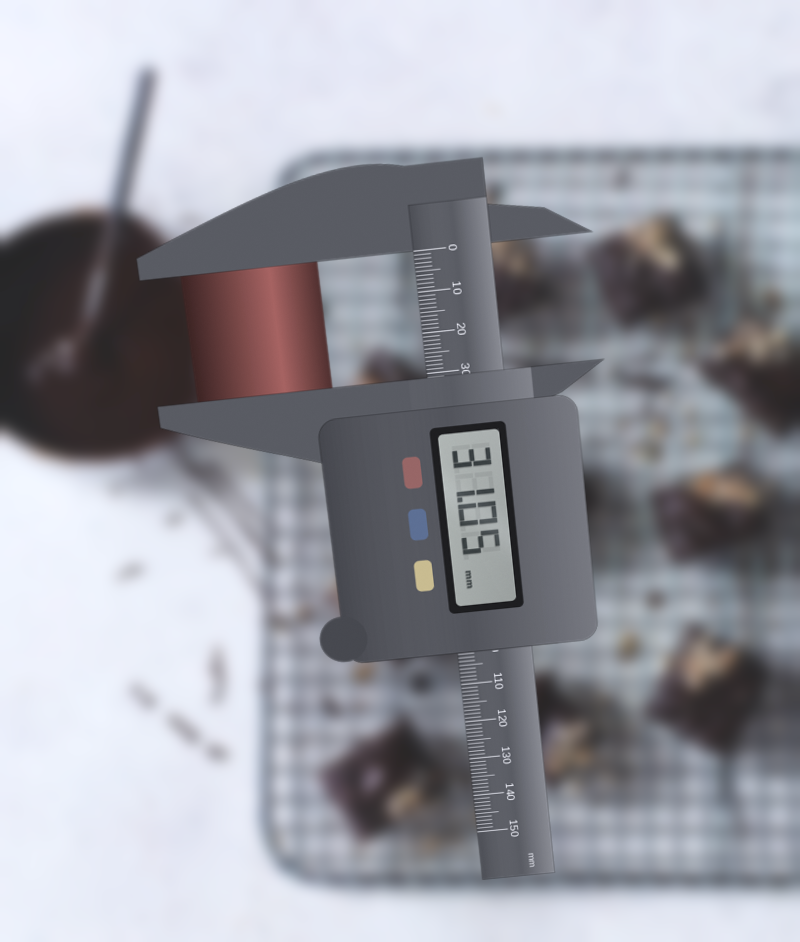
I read 31.05 mm
